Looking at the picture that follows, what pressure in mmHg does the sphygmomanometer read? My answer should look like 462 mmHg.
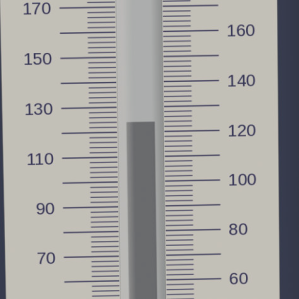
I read 124 mmHg
